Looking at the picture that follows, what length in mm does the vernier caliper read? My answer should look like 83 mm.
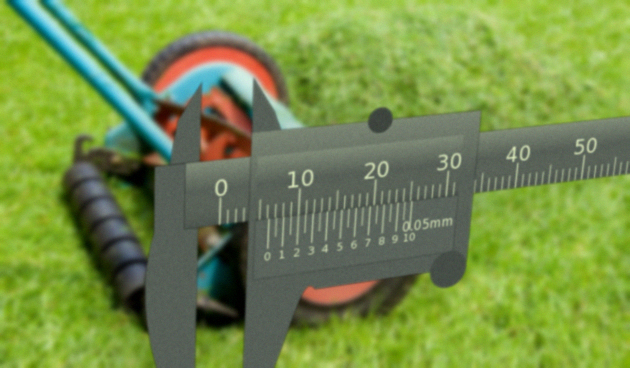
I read 6.2 mm
